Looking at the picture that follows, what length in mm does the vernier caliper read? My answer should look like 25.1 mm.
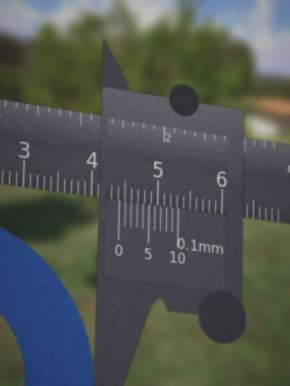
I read 44.2 mm
